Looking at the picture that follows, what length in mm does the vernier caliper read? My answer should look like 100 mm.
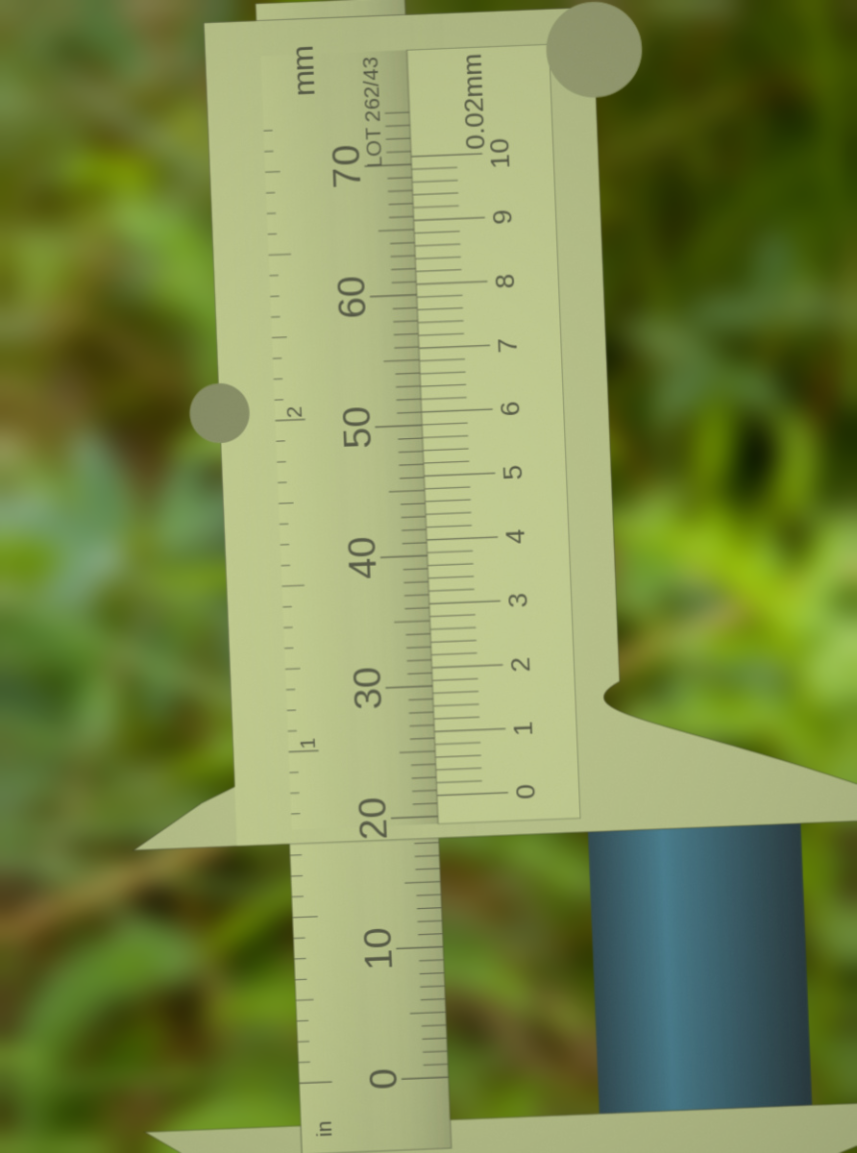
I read 21.6 mm
